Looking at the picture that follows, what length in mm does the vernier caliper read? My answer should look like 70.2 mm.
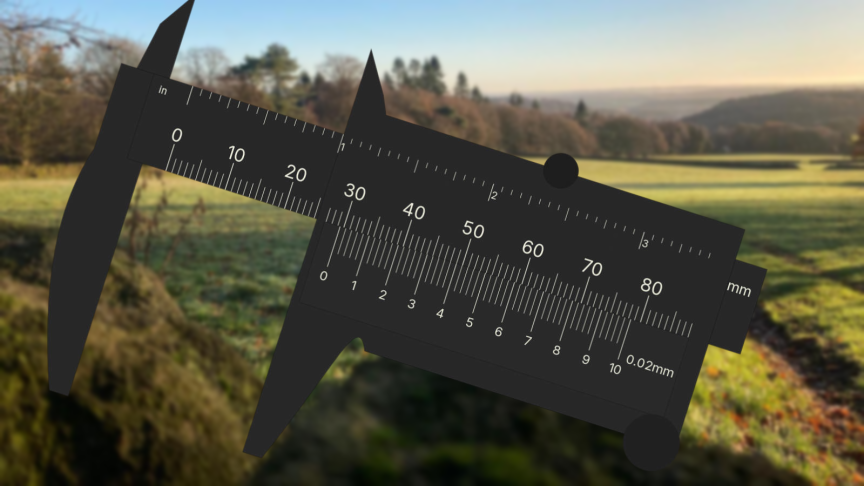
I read 29.4 mm
